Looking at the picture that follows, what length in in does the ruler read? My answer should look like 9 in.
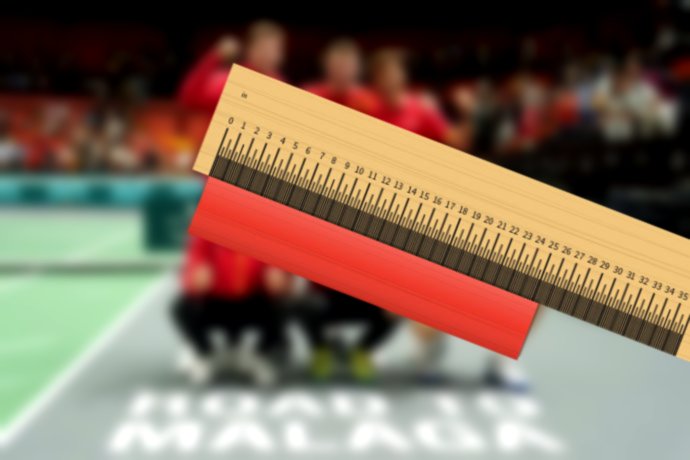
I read 25.5 in
